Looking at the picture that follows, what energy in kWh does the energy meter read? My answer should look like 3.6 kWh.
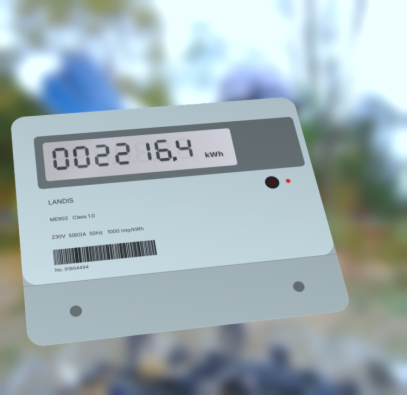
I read 2216.4 kWh
